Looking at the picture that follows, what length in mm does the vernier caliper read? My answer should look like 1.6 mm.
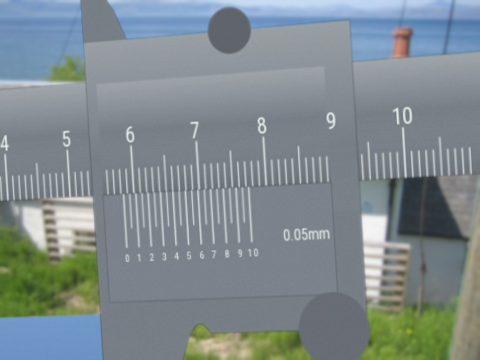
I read 58.4 mm
